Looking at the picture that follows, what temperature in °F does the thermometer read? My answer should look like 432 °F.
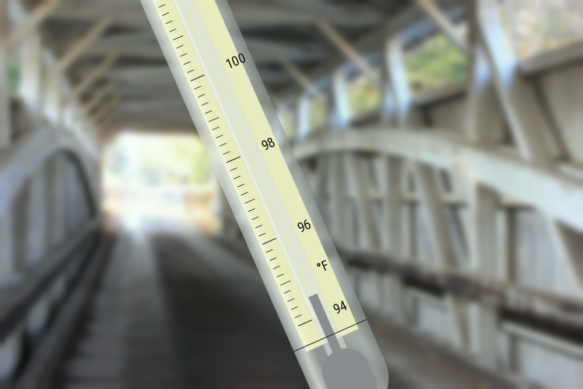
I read 94.5 °F
